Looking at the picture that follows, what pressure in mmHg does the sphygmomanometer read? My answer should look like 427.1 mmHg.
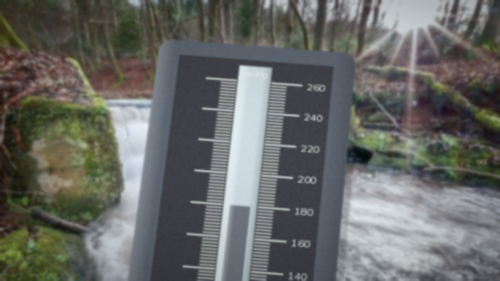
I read 180 mmHg
